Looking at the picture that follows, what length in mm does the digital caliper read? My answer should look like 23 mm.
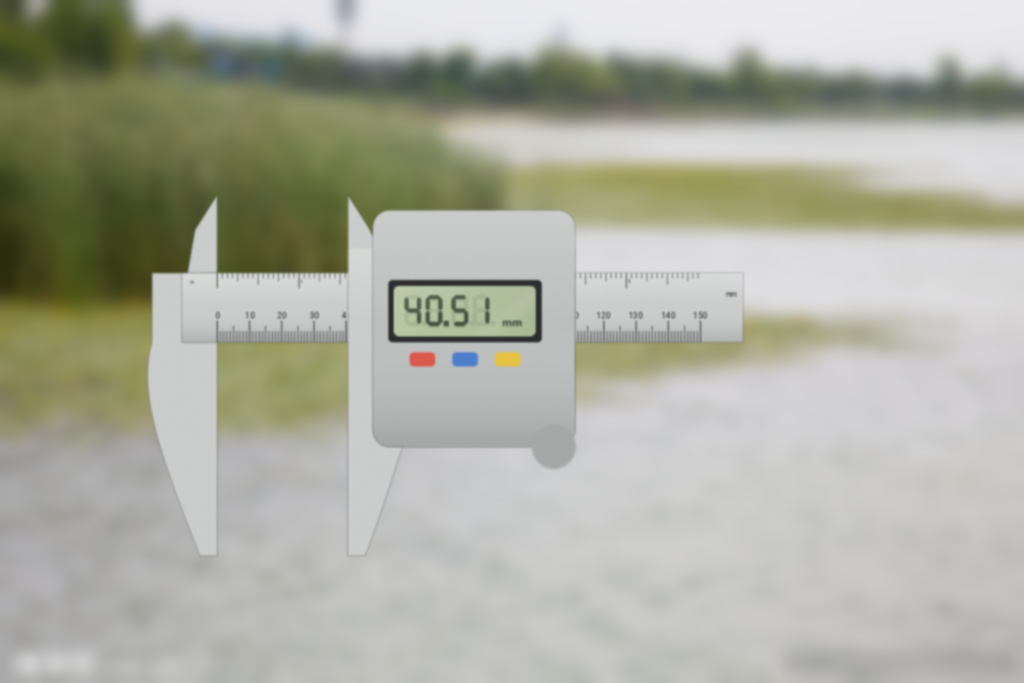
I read 40.51 mm
